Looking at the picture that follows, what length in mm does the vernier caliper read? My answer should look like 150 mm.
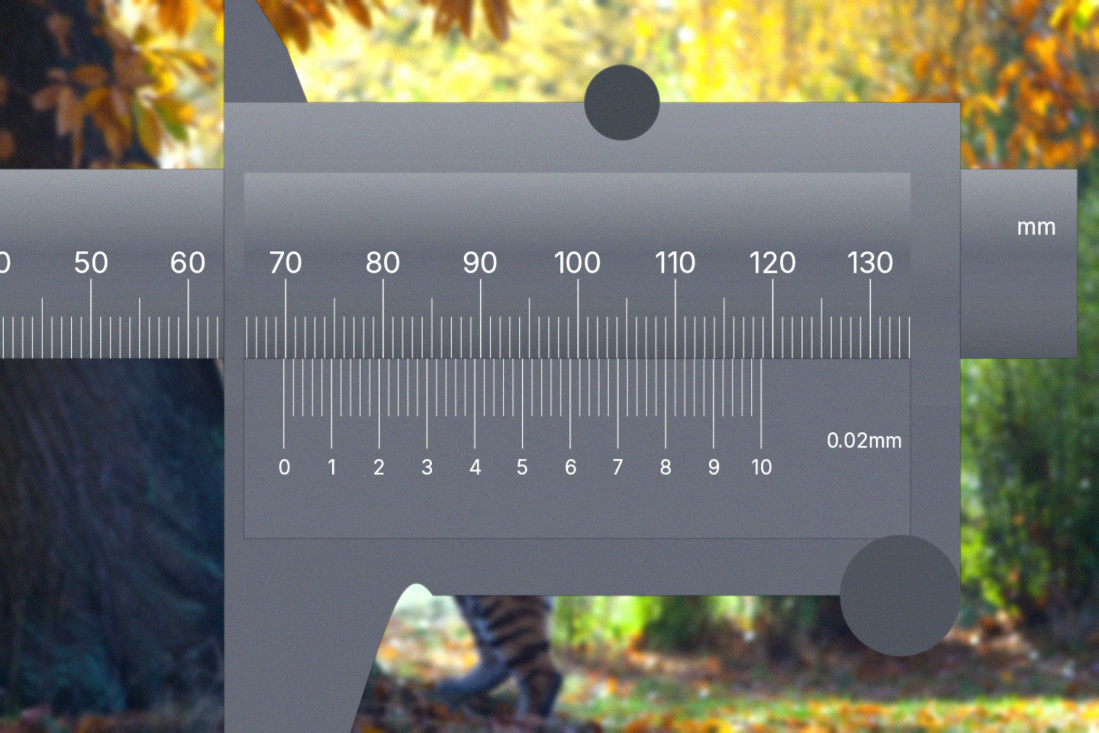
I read 69.8 mm
